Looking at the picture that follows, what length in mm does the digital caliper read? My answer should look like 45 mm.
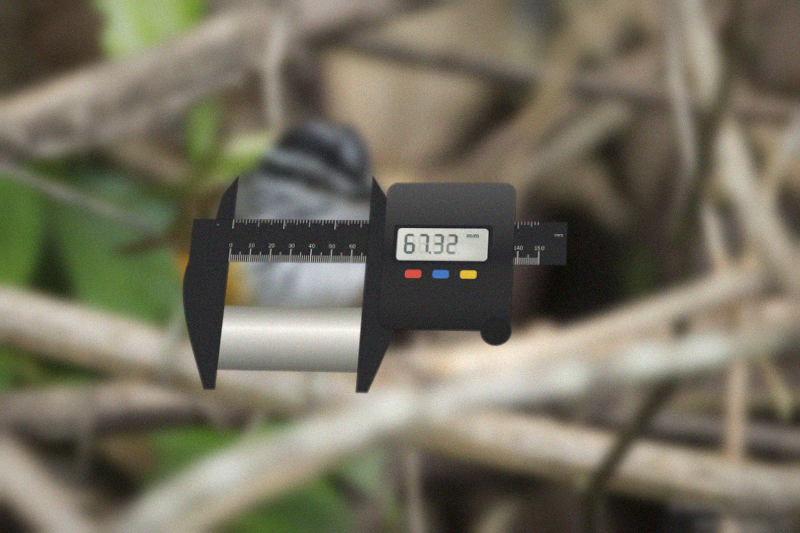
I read 67.32 mm
